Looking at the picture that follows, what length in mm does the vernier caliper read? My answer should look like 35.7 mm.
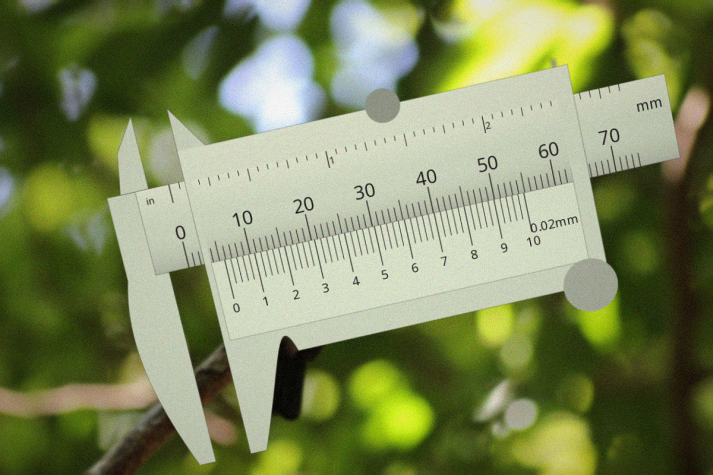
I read 5.8 mm
